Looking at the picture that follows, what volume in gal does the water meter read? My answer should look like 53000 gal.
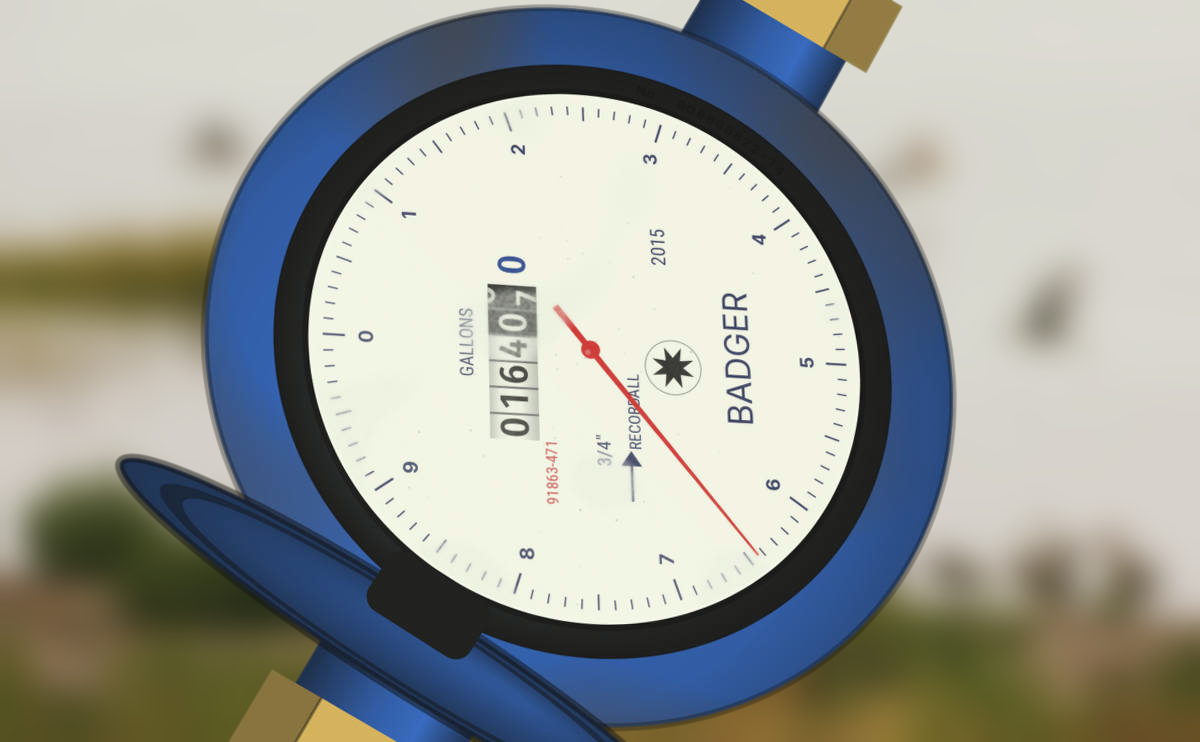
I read 164066.4 gal
